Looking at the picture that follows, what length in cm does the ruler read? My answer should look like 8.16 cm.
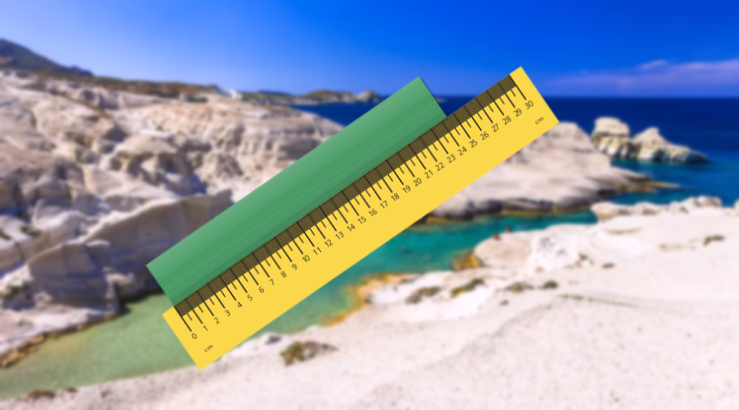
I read 24.5 cm
